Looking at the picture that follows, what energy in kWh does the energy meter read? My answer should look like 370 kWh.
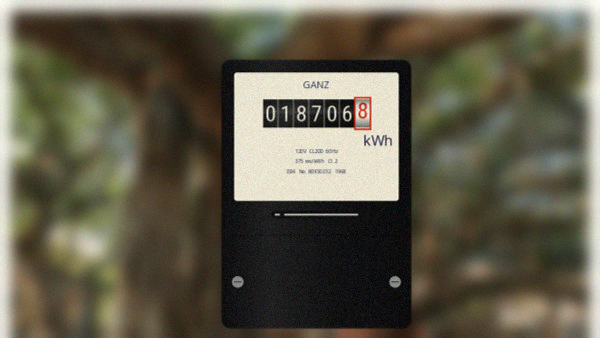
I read 18706.8 kWh
